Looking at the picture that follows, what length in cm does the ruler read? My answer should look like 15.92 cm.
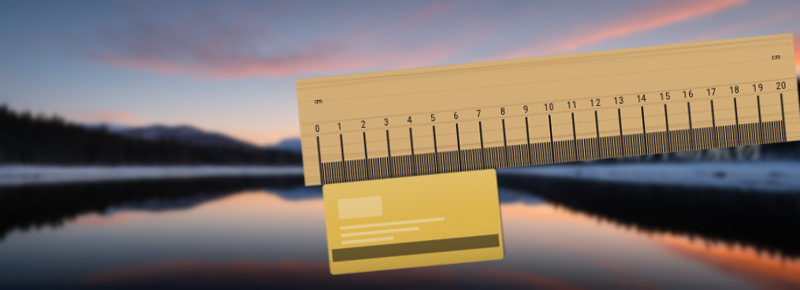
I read 7.5 cm
